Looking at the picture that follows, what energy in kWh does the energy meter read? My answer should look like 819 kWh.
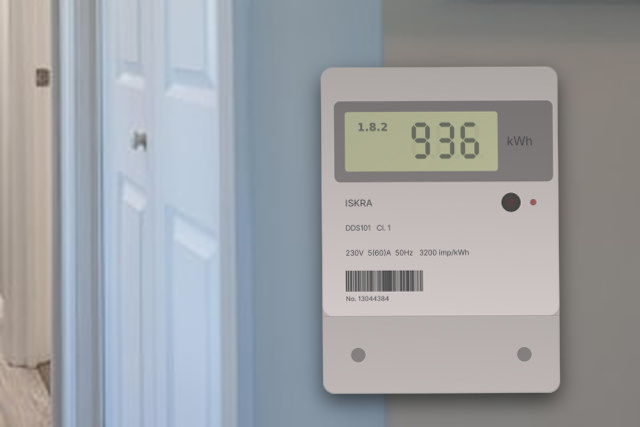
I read 936 kWh
